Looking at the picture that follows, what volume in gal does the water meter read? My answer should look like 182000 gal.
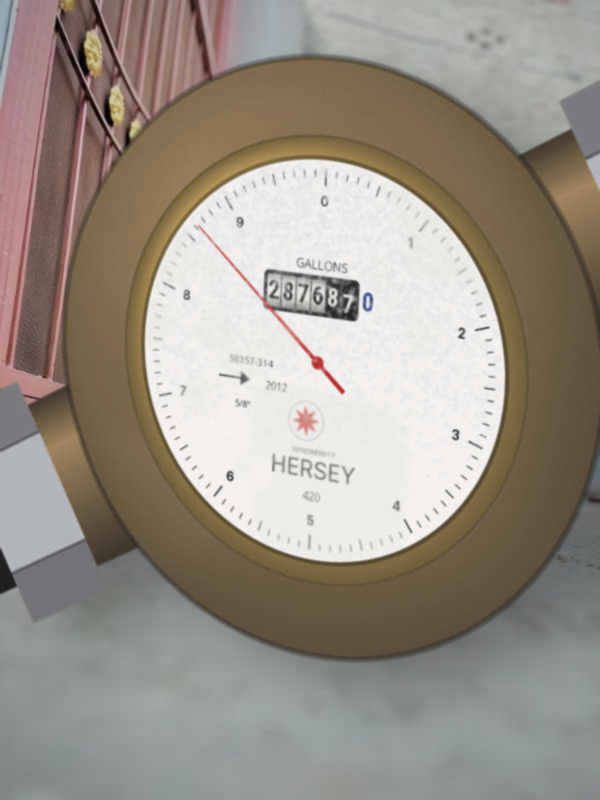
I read 2876868.6 gal
